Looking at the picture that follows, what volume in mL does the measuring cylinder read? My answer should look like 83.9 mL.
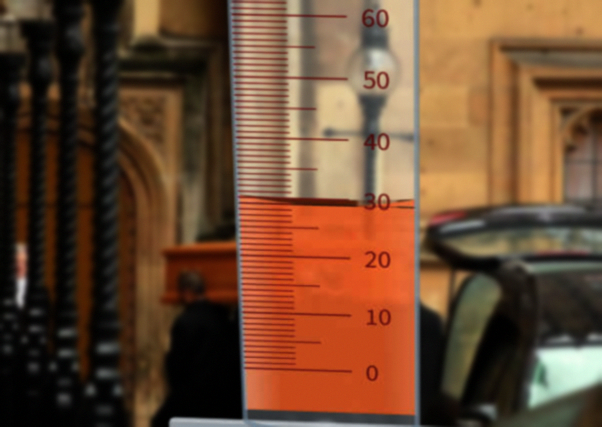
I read 29 mL
